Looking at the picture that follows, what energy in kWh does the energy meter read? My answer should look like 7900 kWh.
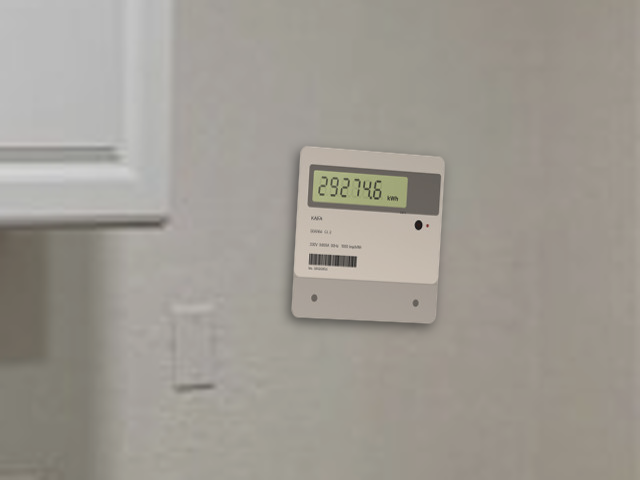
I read 29274.6 kWh
